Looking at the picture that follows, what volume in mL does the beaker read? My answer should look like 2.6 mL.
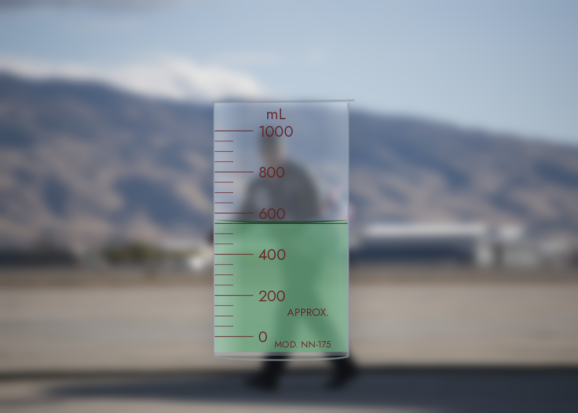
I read 550 mL
